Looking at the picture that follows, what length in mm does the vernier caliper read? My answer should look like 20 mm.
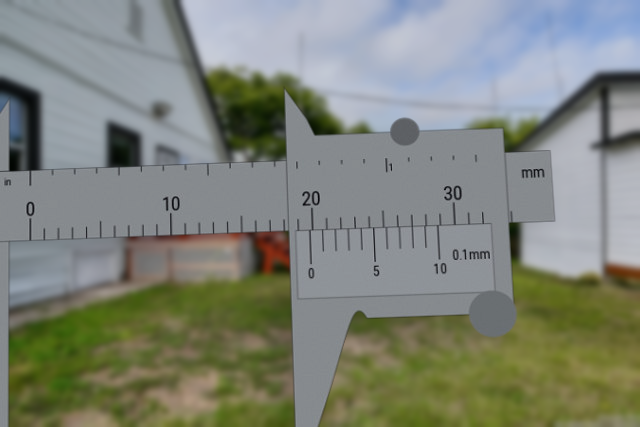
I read 19.8 mm
